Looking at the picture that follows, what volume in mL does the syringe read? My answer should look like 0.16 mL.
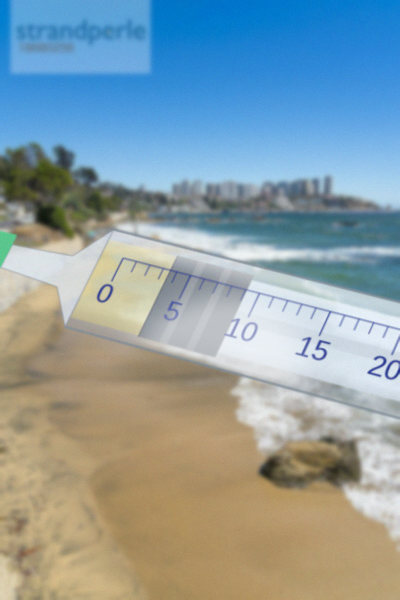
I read 3.5 mL
